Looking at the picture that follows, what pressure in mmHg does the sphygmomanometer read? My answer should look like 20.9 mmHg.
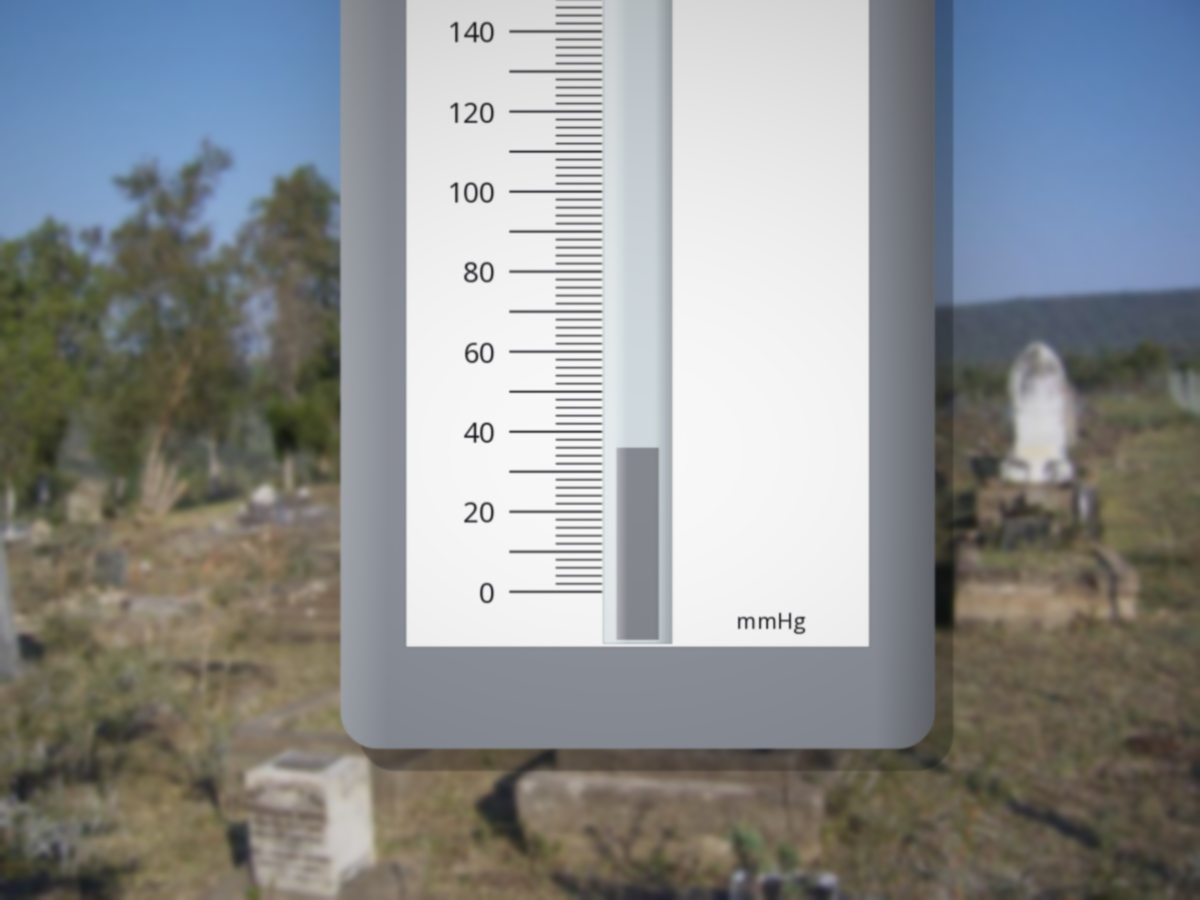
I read 36 mmHg
